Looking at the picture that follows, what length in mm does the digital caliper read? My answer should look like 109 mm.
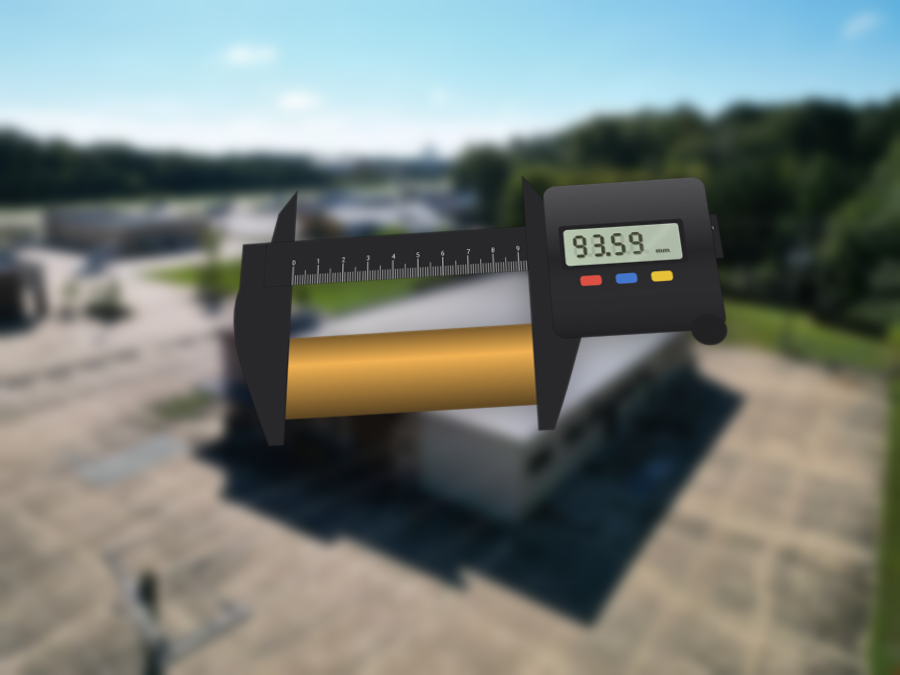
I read 93.59 mm
